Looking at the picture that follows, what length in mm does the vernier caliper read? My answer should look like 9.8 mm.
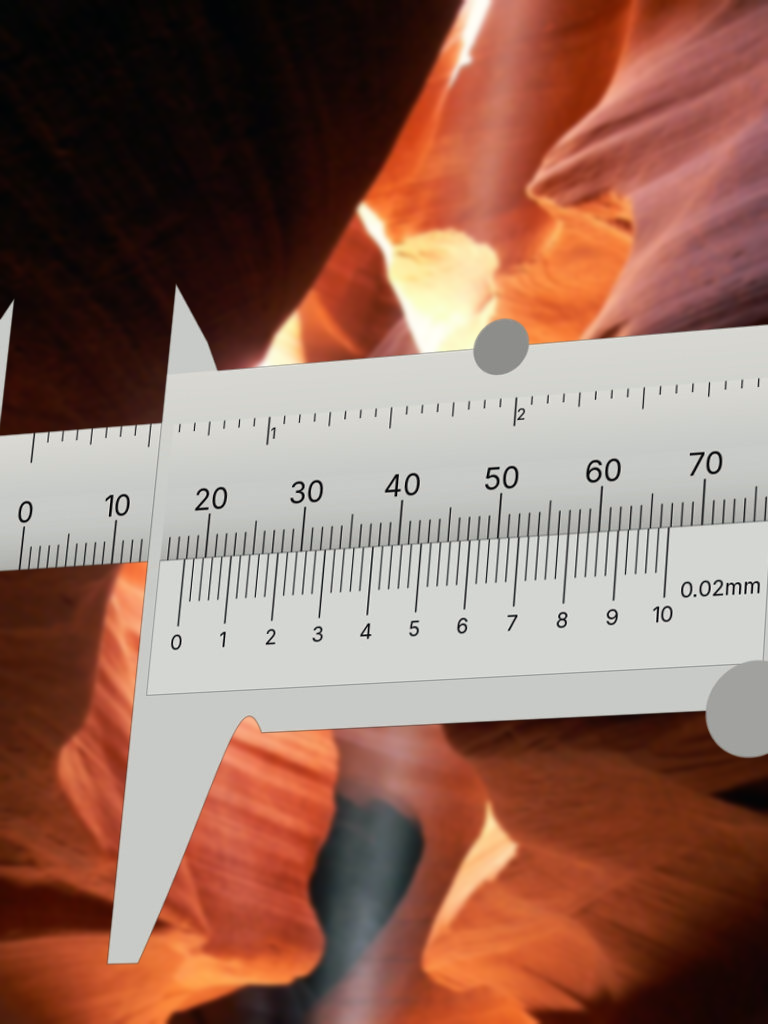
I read 17.8 mm
